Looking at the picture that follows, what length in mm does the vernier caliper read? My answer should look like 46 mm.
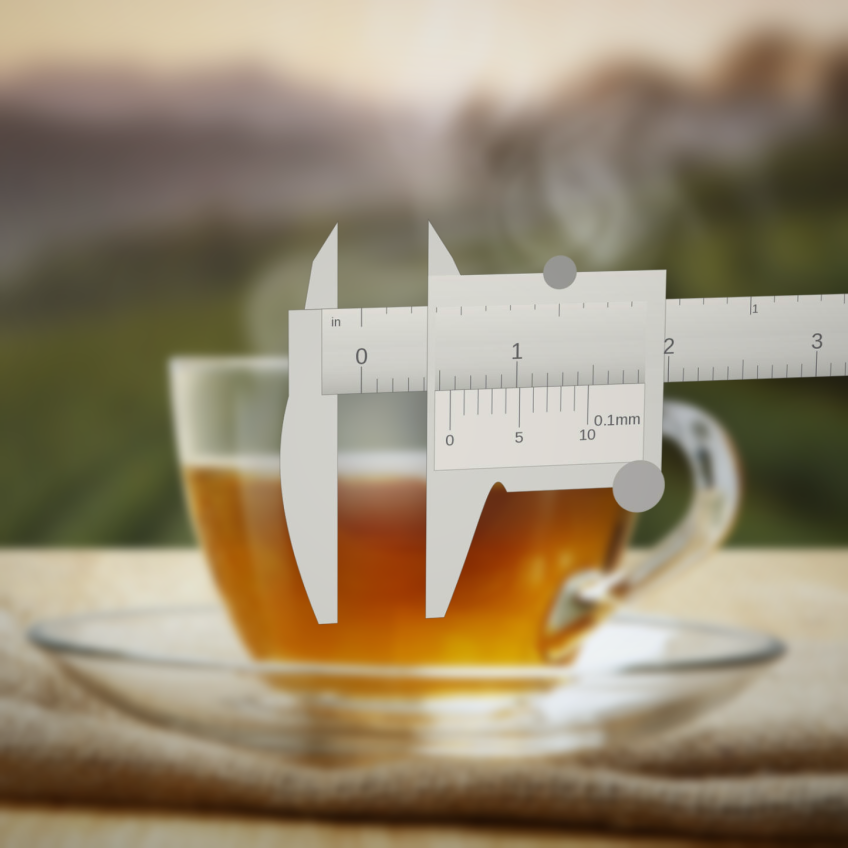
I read 5.7 mm
